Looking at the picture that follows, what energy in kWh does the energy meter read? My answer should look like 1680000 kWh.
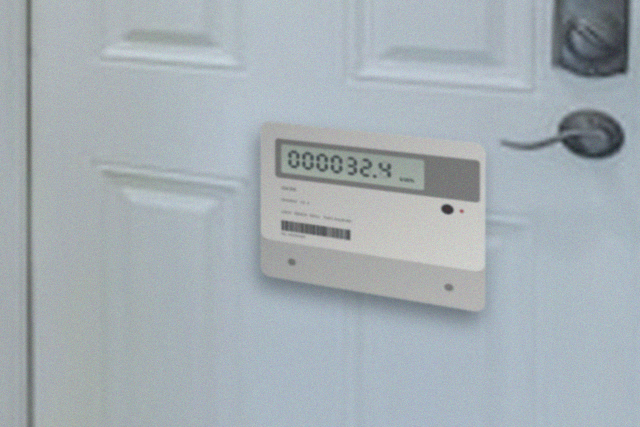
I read 32.4 kWh
